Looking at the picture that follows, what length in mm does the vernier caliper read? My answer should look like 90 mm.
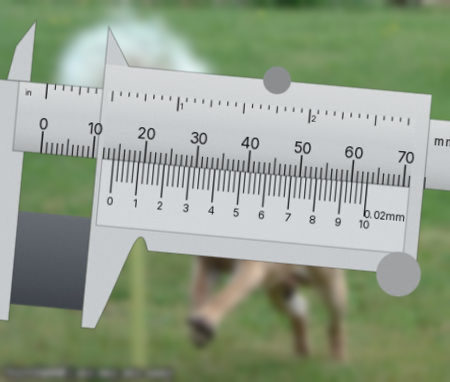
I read 14.0 mm
